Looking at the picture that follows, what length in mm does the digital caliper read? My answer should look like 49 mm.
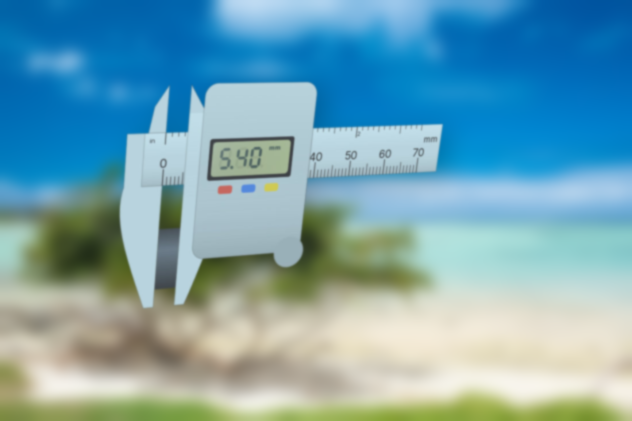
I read 5.40 mm
